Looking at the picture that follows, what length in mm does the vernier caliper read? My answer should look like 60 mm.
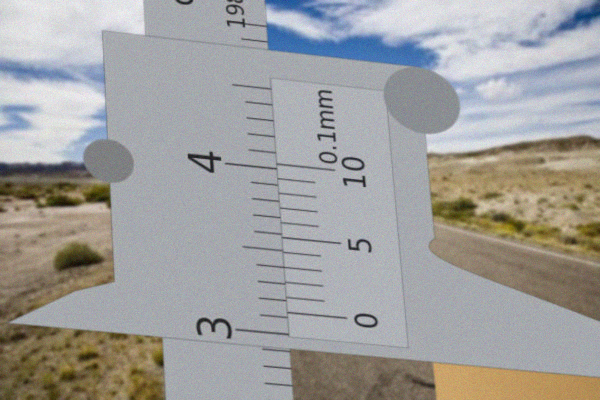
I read 31.3 mm
